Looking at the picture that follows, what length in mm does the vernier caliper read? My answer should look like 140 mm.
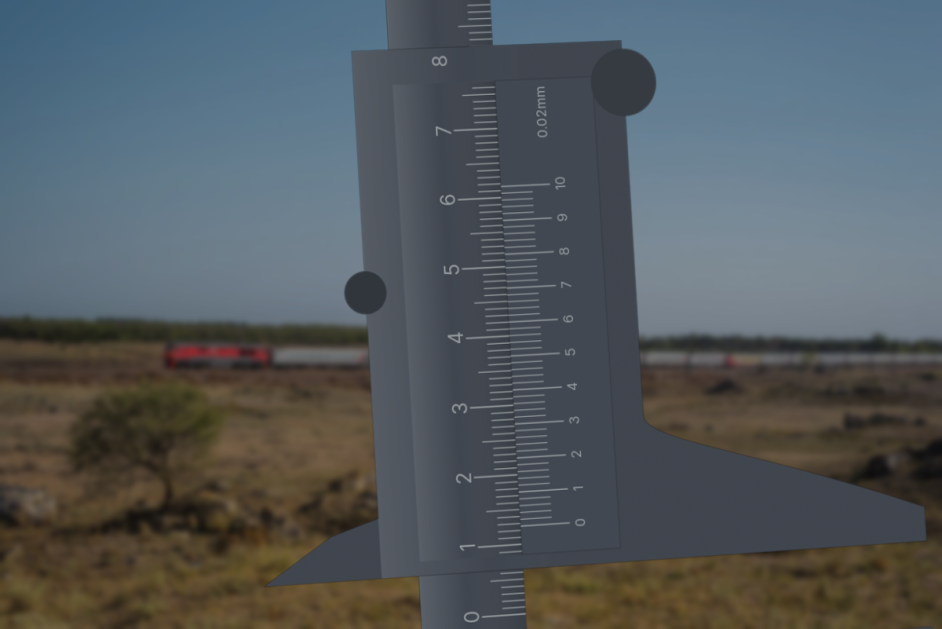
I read 12.6 mm
